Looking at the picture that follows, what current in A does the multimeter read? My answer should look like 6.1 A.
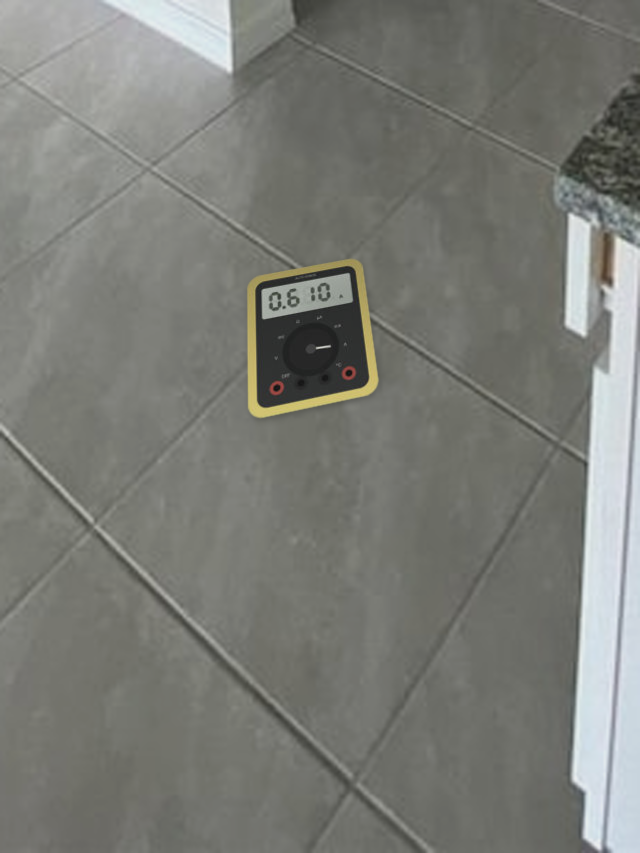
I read 0.610 A
